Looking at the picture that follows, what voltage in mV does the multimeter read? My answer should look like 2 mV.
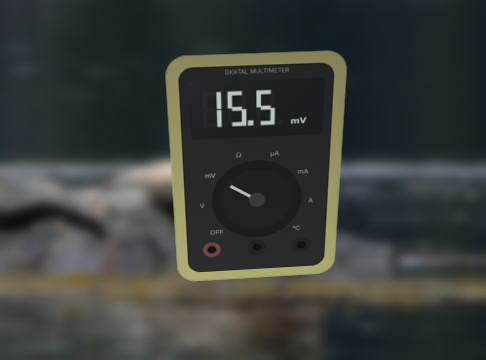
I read 15.5 mV
